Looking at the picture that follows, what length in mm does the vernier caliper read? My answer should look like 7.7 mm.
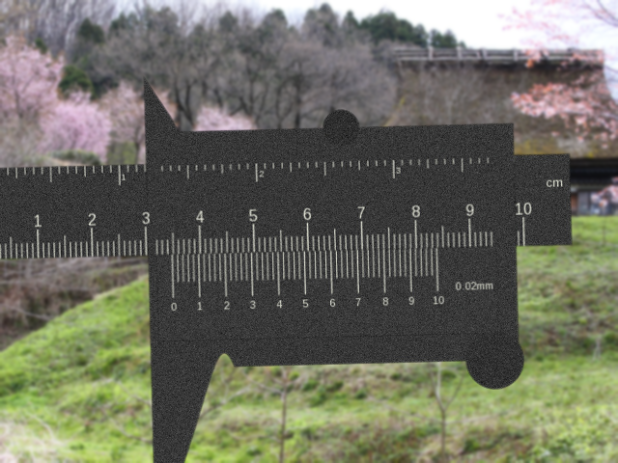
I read 34.8 mm
